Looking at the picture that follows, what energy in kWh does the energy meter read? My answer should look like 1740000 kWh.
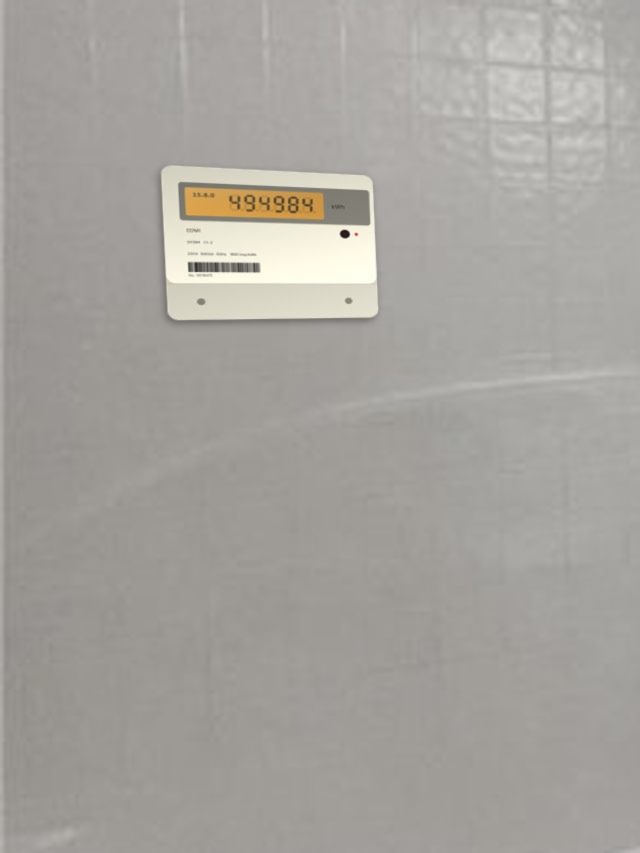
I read 494984 kWh
